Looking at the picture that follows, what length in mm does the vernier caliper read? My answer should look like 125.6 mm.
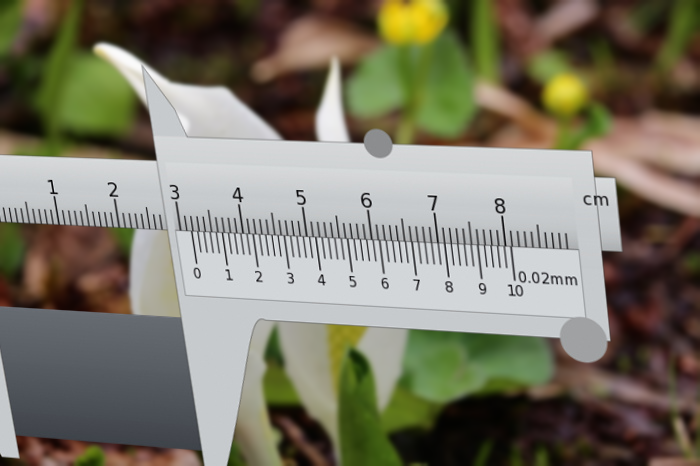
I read 31.8 mm
